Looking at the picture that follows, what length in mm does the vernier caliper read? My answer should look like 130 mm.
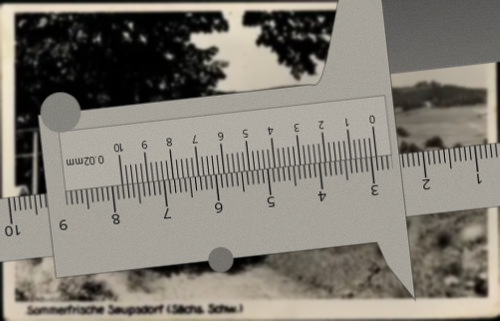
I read 29.0 mm
